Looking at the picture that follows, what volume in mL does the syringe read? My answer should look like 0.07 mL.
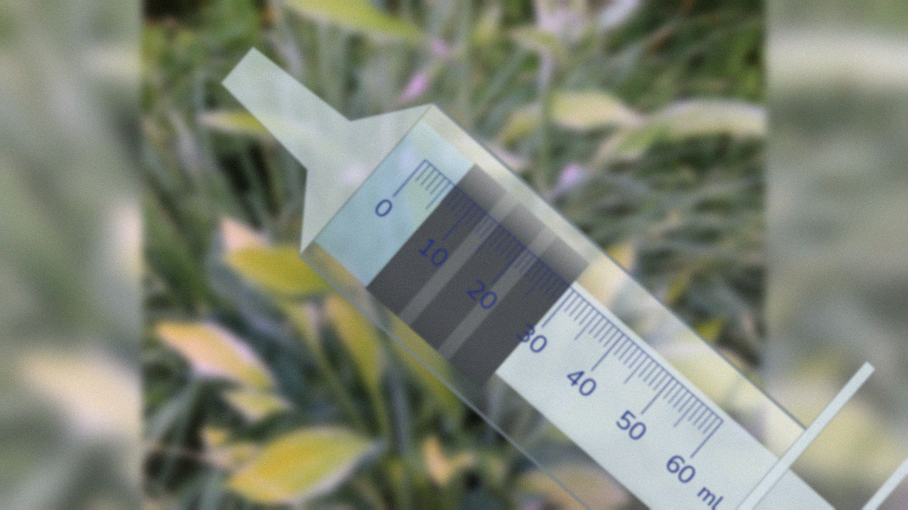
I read 6 mL
